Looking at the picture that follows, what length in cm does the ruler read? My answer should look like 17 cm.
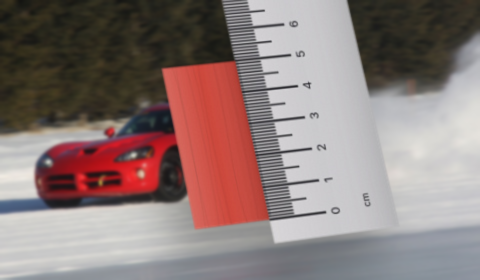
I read 5 cm
